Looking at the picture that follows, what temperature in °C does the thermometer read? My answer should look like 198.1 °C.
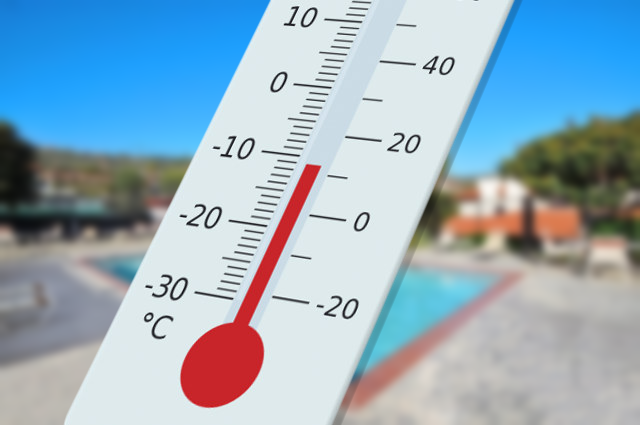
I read -11 °C
